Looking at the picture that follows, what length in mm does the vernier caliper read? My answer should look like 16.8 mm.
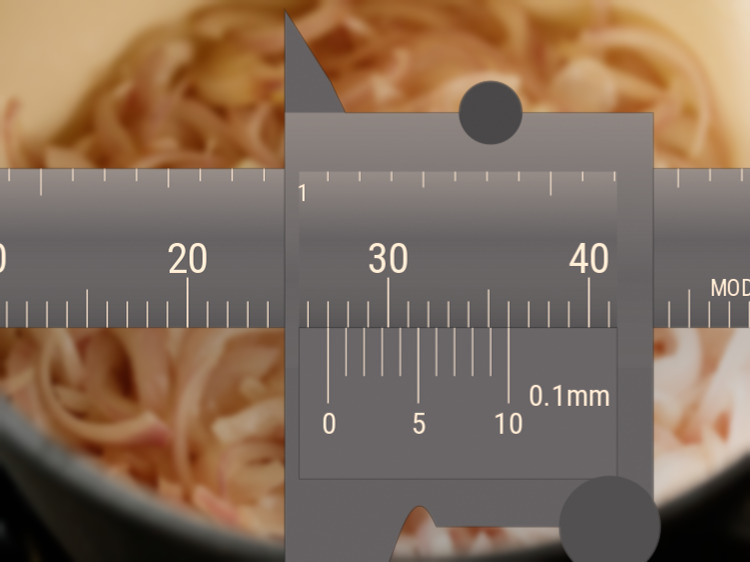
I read 27.0 mm
